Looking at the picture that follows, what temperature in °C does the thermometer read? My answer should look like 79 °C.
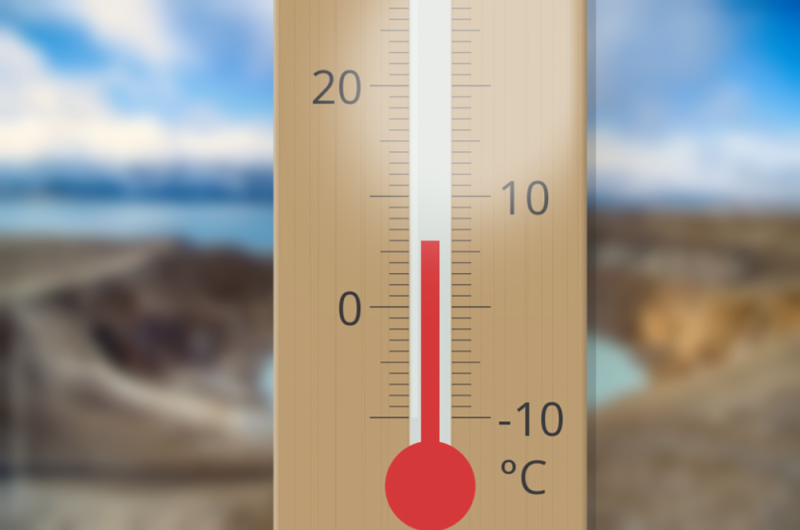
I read 6 °C
